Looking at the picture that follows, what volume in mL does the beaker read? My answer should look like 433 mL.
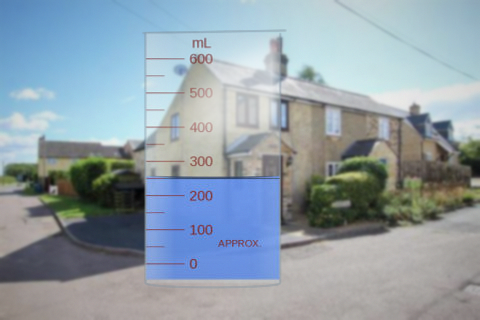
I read 250 mL
